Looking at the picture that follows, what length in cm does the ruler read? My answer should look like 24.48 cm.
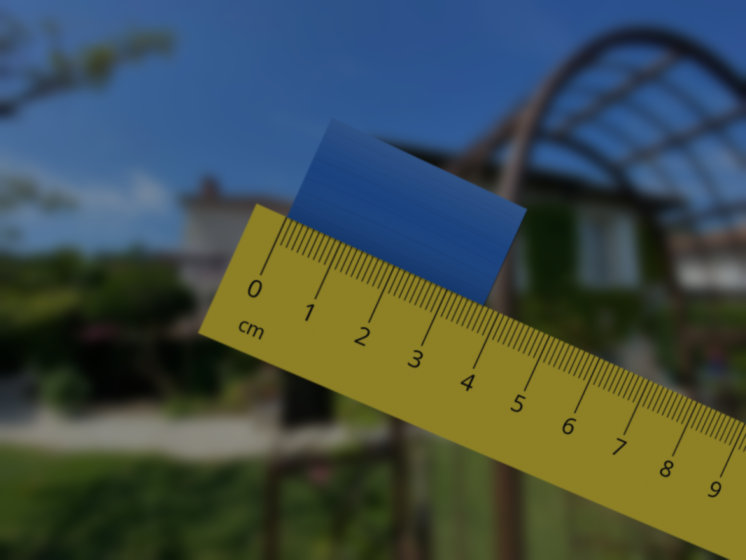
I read 3.7 cm
